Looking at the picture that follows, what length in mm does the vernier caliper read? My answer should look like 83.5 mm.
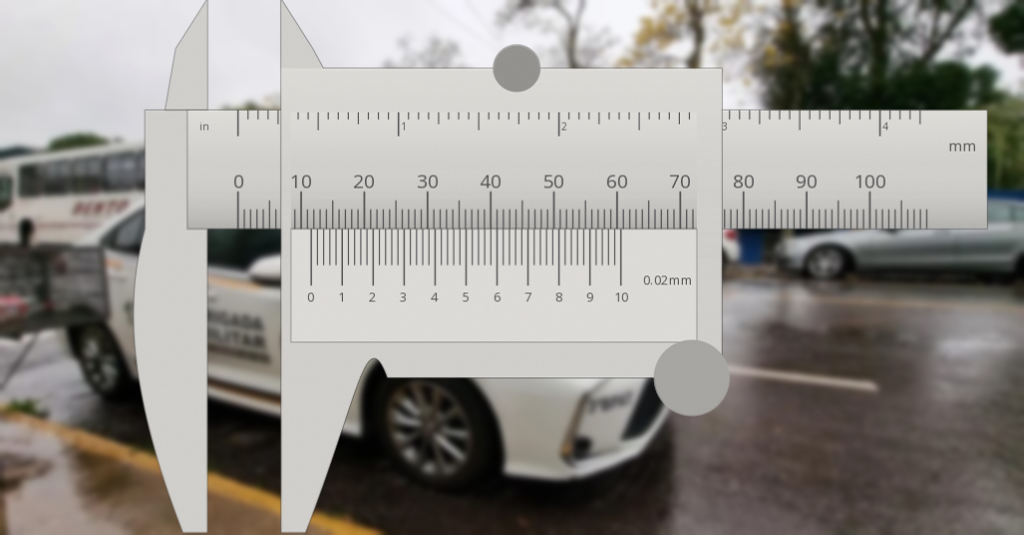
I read 11.6 mm
